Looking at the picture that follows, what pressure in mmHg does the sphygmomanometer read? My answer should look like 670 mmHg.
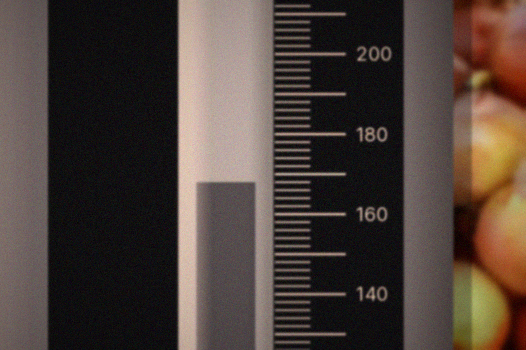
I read 168 mmHg
